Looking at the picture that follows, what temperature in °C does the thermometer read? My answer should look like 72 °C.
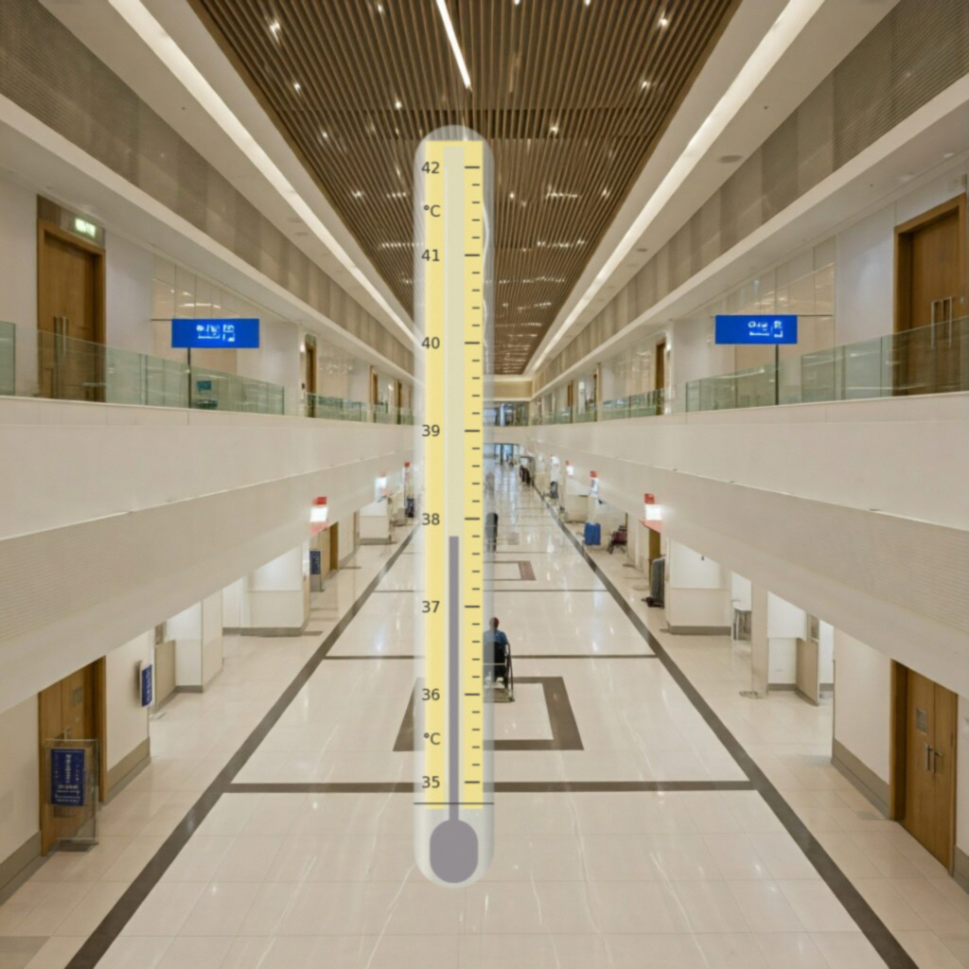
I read 37.8 °C
